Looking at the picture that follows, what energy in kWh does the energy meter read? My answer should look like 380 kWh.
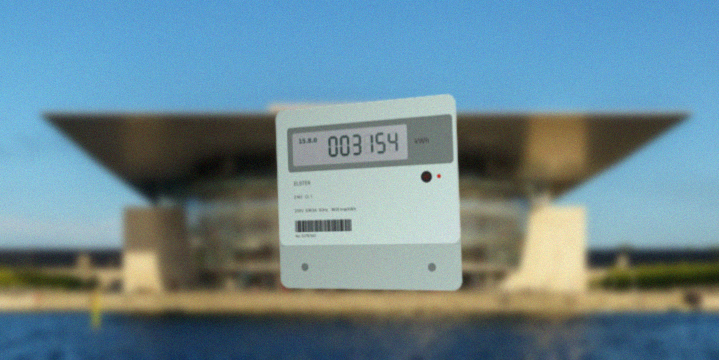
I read 3154 kWh
